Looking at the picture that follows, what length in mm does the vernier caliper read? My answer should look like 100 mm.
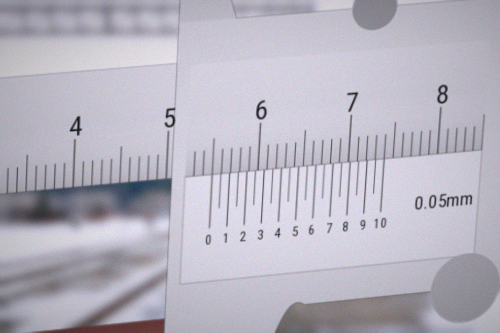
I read 55.0 mm
